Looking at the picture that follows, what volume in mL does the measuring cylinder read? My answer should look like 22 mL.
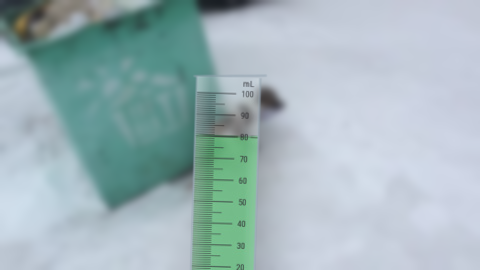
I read 80 mL
